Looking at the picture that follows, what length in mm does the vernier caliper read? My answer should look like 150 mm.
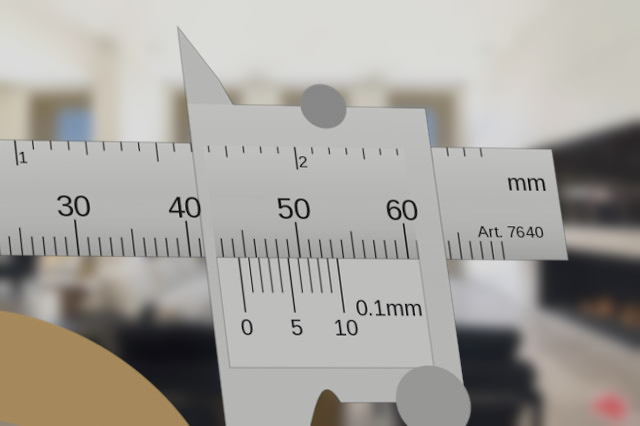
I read 44.4 mm
